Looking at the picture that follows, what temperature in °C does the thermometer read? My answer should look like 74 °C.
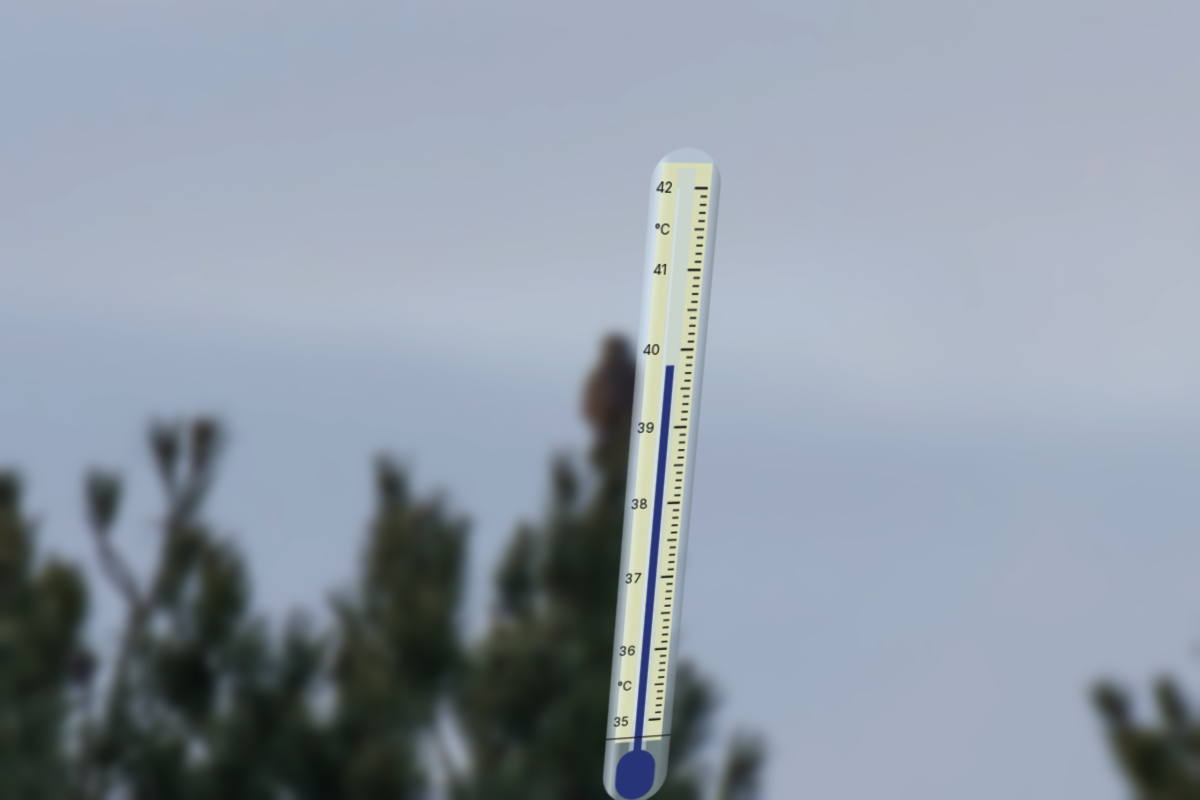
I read 39.8 °C
